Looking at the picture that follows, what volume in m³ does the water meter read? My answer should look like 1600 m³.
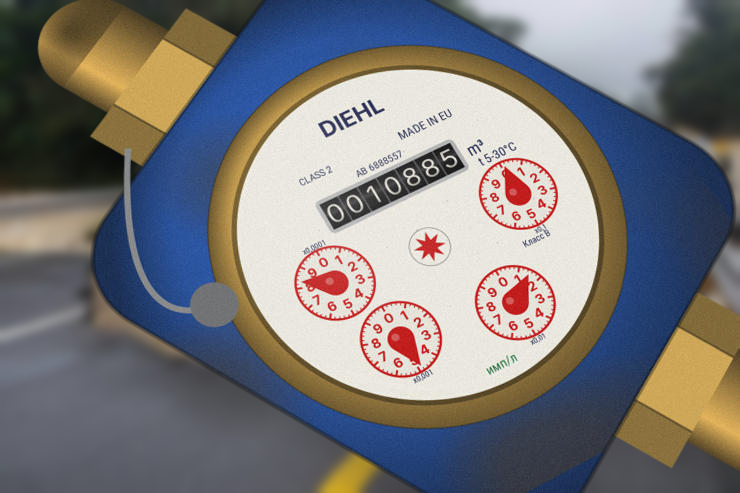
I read 10885.0148 m³
